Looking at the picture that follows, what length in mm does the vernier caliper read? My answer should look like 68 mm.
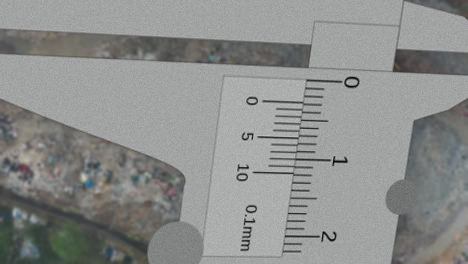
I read 2.8 mm
